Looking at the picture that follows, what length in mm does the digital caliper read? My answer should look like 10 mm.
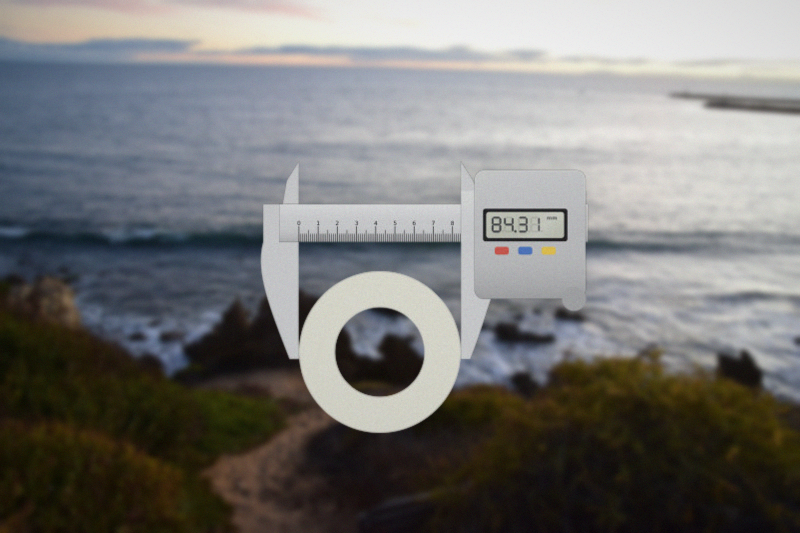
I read 84.31 mm
